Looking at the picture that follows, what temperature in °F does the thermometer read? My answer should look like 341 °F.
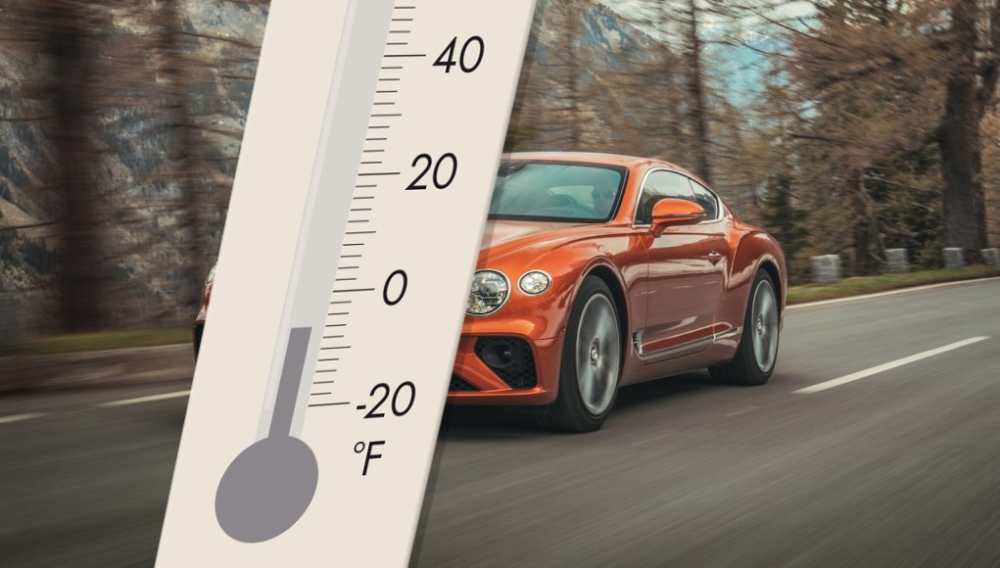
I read -6 °F
